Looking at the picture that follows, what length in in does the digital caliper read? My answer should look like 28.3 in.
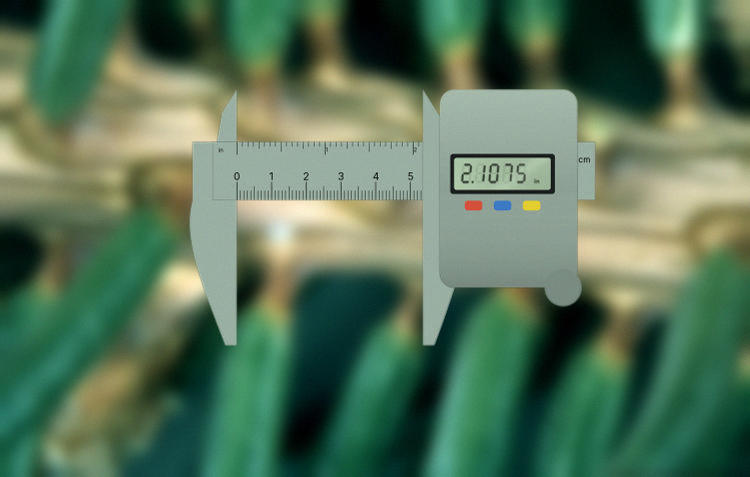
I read 2.1075 in
